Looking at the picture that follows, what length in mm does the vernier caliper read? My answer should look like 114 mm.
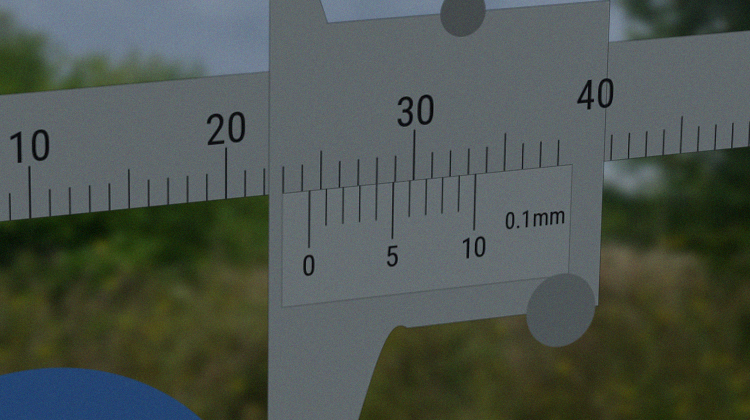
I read 24.4 mm
